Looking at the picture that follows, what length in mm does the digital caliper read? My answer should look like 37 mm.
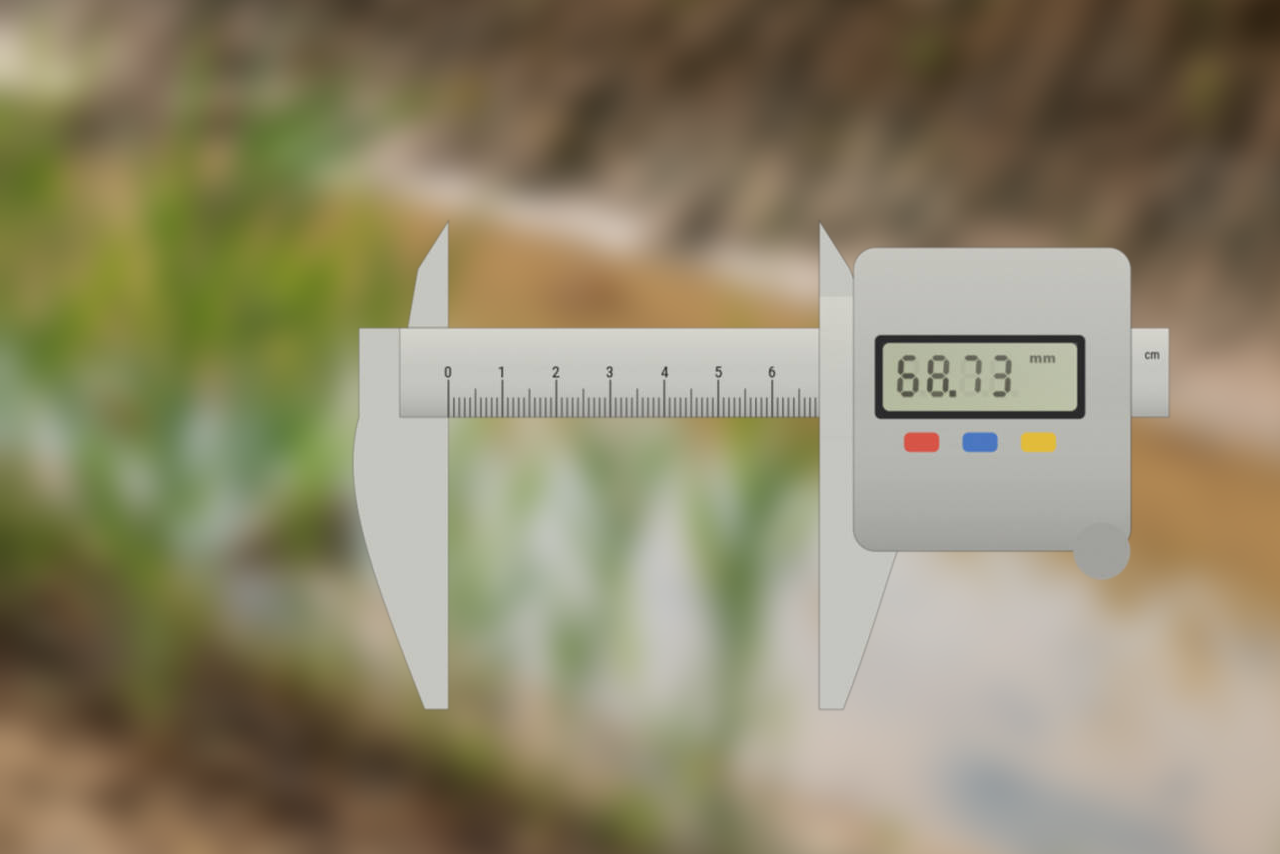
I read 68.73 mm
